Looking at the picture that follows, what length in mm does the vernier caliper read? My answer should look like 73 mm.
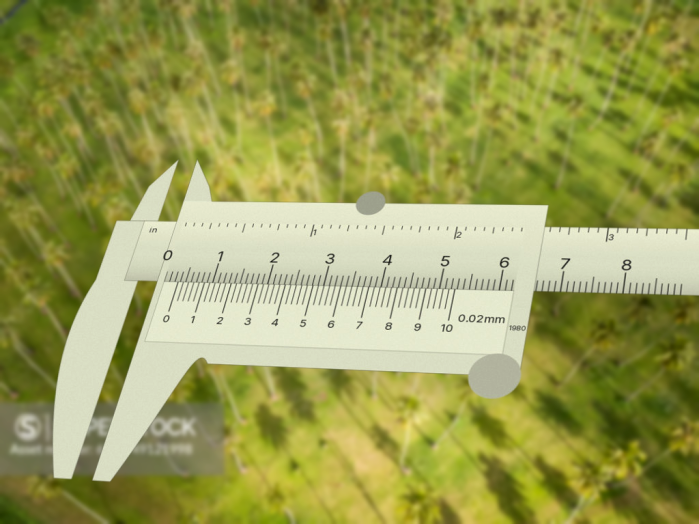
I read 3.6 mm
